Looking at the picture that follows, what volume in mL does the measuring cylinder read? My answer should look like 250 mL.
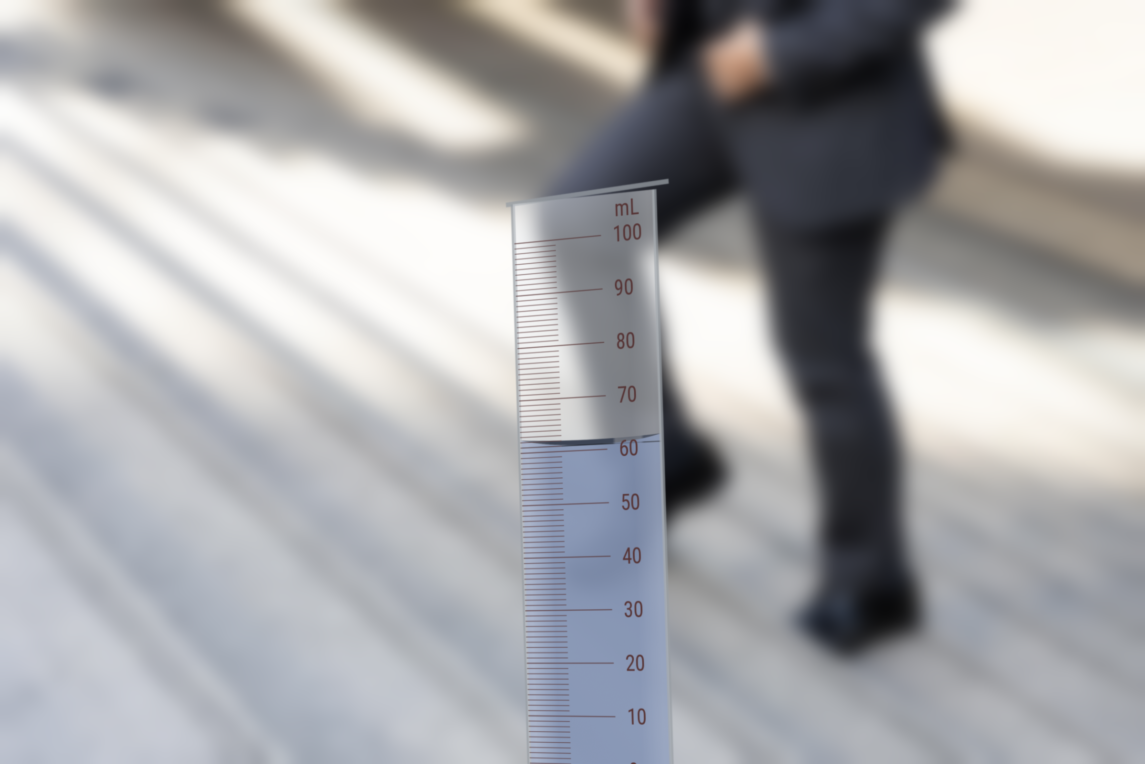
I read 61 mL
